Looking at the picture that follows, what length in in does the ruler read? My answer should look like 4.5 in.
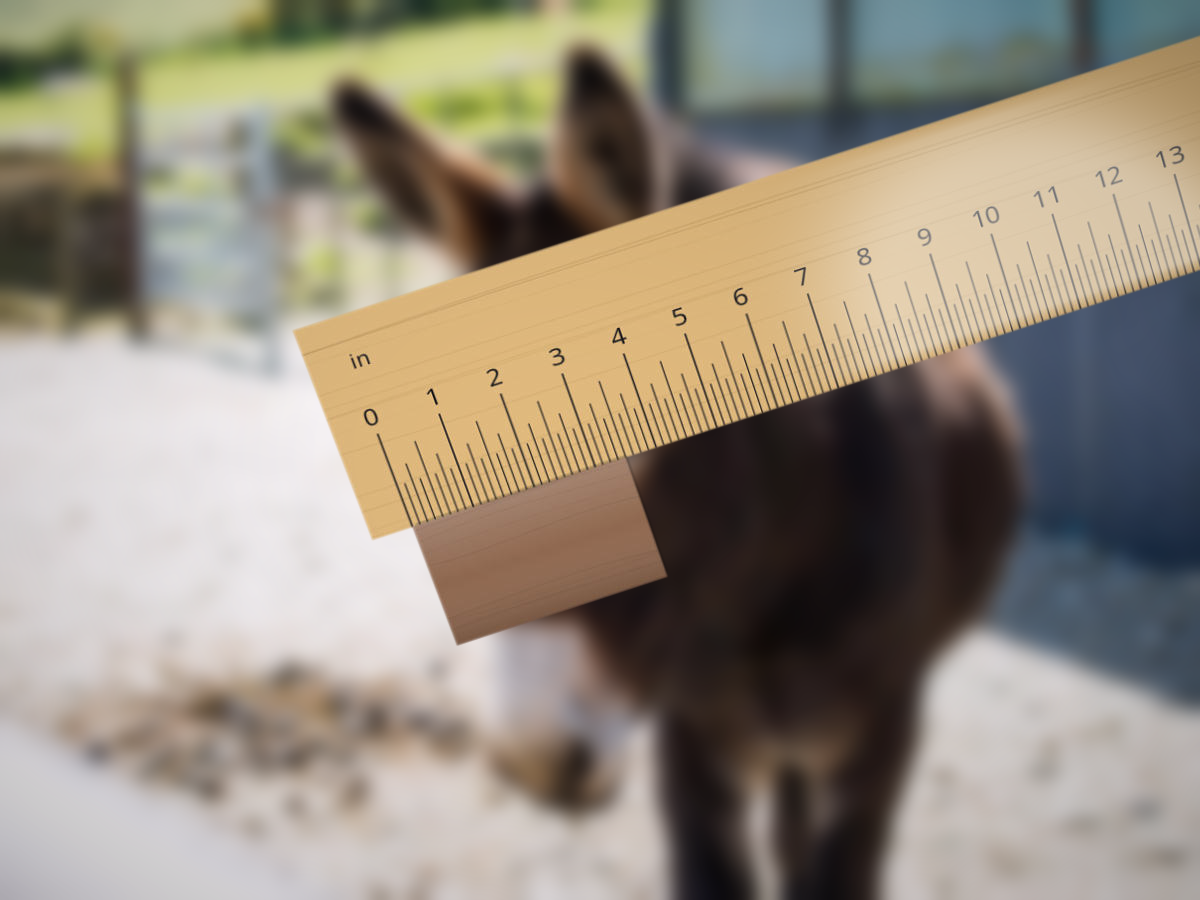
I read 3.5 in
